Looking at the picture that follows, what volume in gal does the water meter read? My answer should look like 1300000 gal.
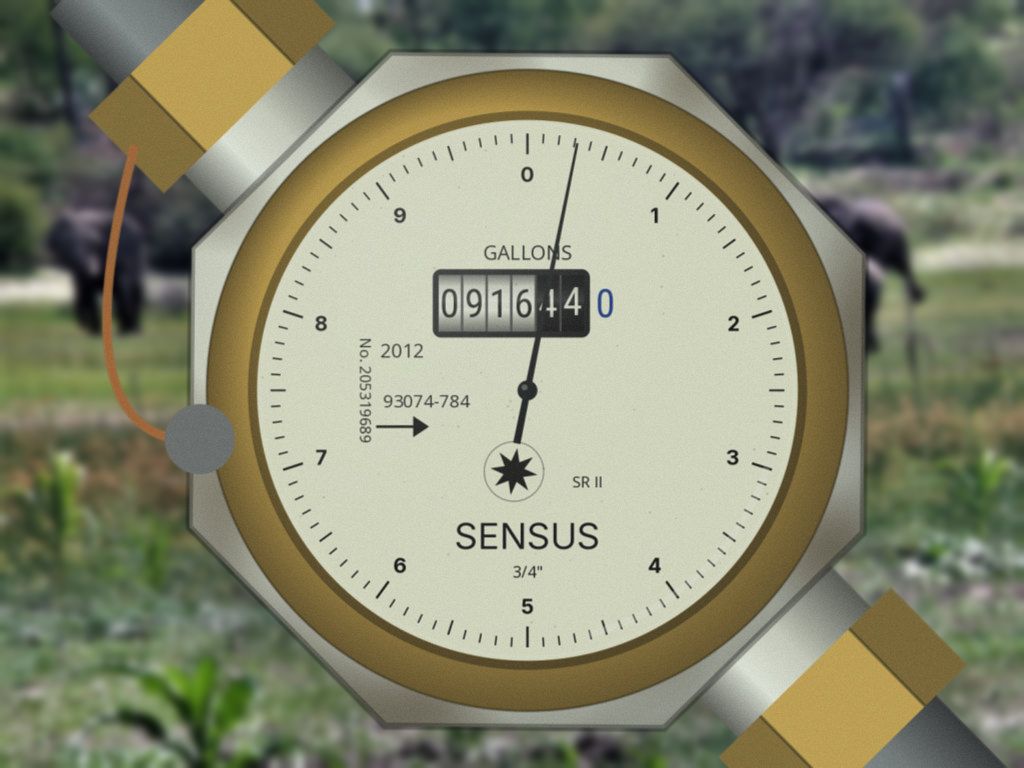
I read 916440.3 gal
